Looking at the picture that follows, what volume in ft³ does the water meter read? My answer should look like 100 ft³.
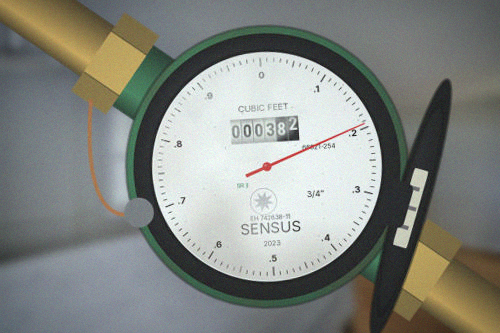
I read 382.19 ft³
